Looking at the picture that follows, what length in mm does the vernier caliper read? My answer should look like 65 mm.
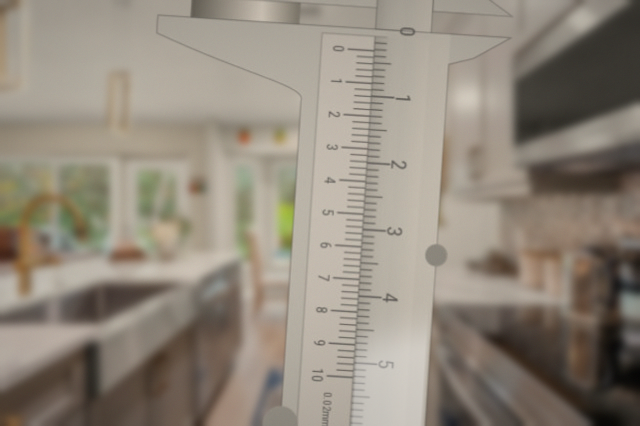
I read 3.2 mm
